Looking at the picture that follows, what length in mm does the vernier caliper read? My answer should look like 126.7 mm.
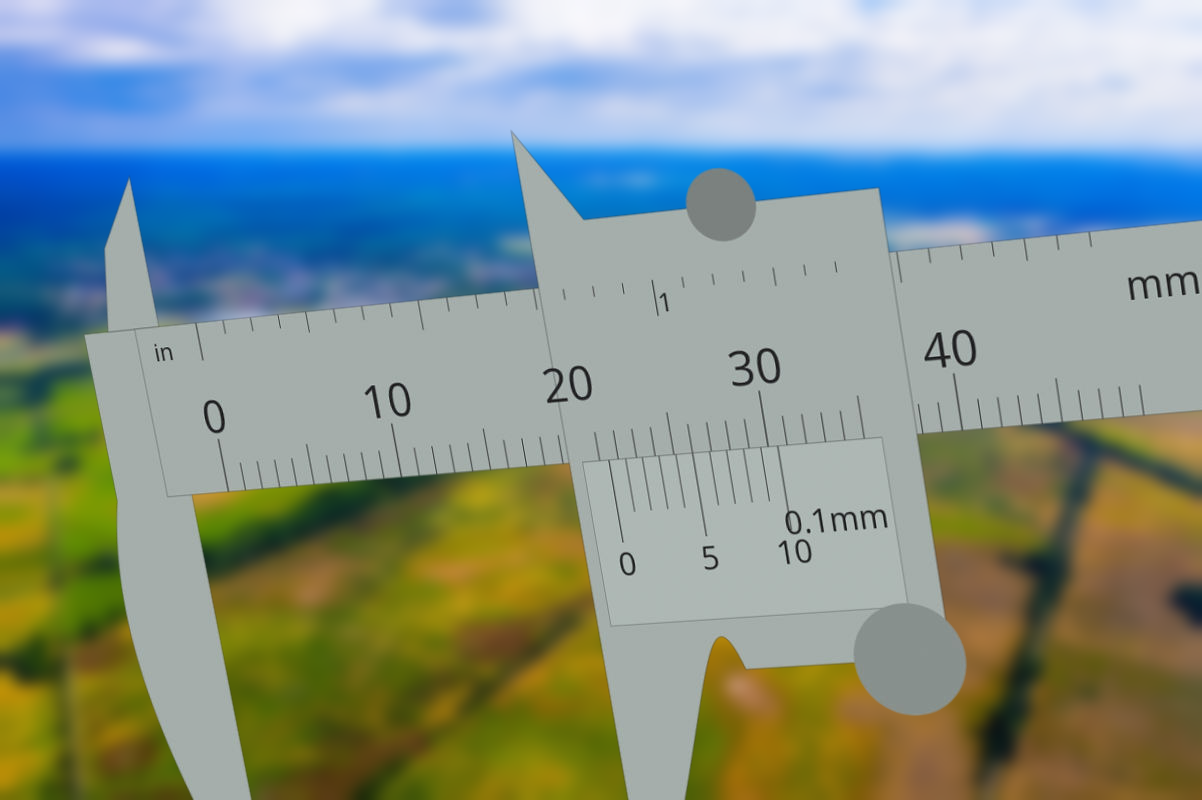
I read 21.5 mm
